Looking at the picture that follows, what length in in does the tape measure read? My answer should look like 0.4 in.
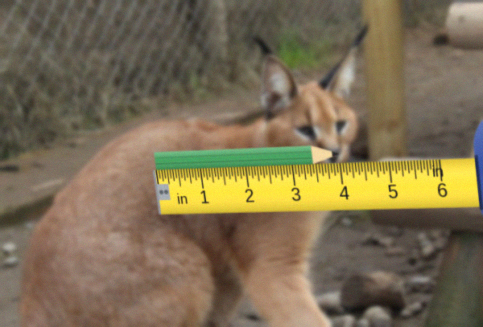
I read 4 in
